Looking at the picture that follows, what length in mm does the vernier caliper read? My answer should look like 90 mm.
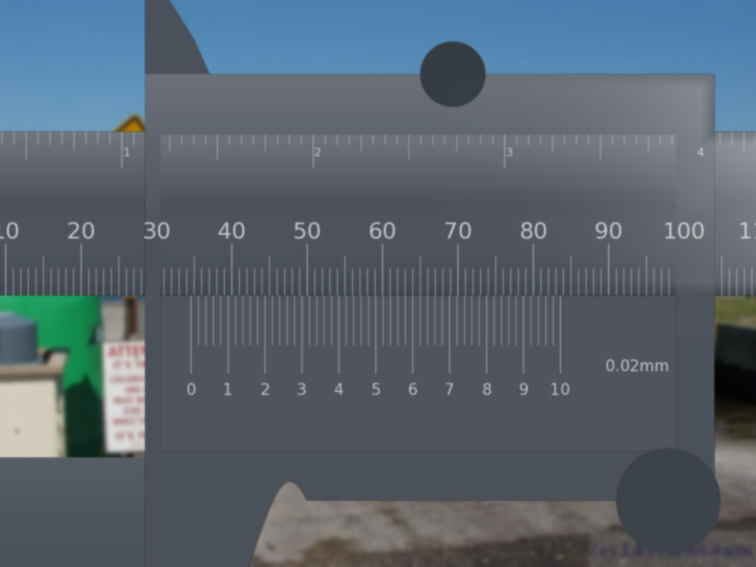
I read 34.6 mm
